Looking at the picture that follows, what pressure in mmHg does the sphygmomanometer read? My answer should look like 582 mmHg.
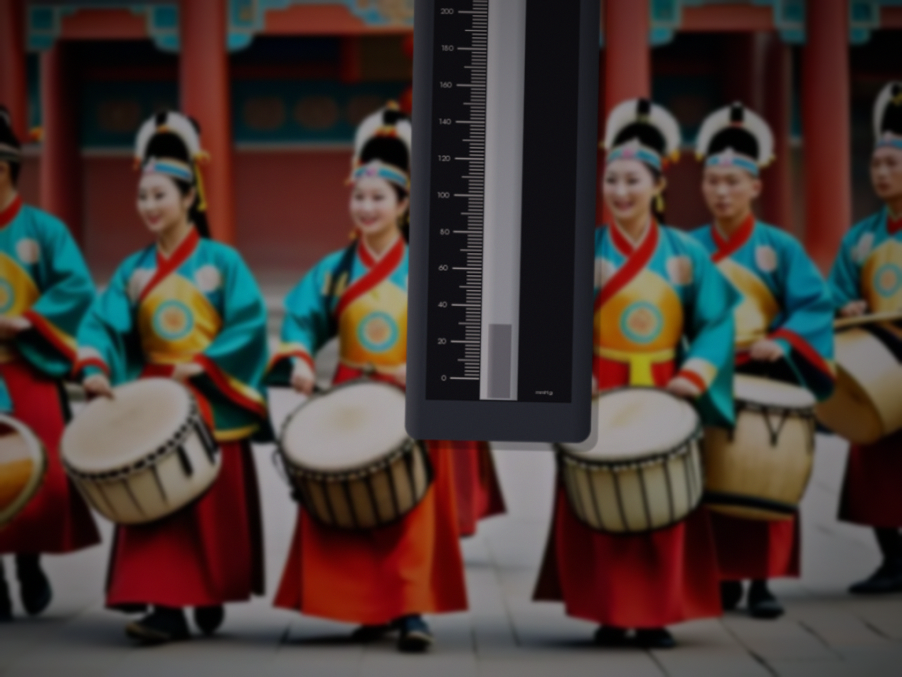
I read 30 mmHg
